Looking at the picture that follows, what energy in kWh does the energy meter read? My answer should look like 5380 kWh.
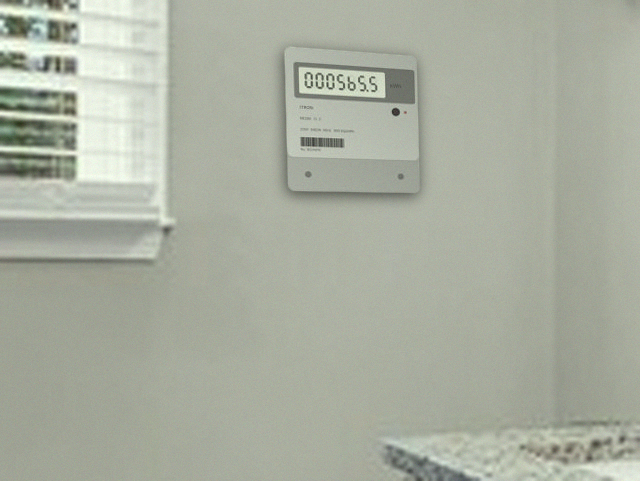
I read 565.5 kWh
